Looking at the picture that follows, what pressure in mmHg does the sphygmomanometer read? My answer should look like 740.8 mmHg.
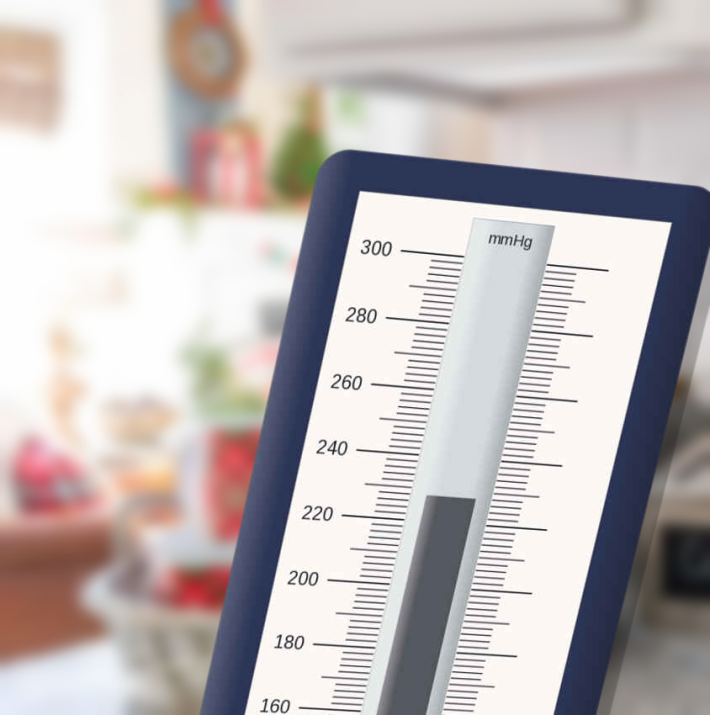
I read 228 mmHg
